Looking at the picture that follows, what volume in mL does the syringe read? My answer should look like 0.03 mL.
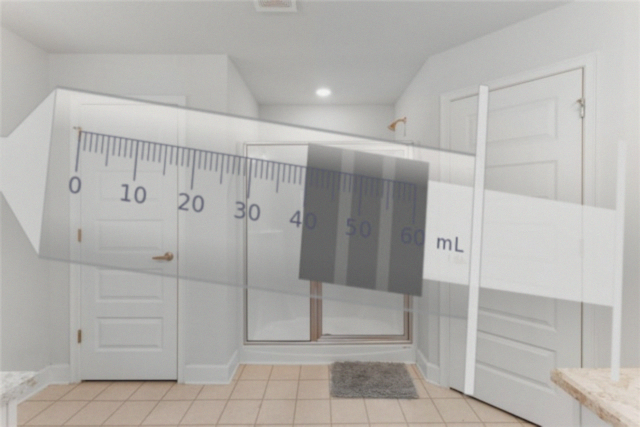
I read 40 mL
